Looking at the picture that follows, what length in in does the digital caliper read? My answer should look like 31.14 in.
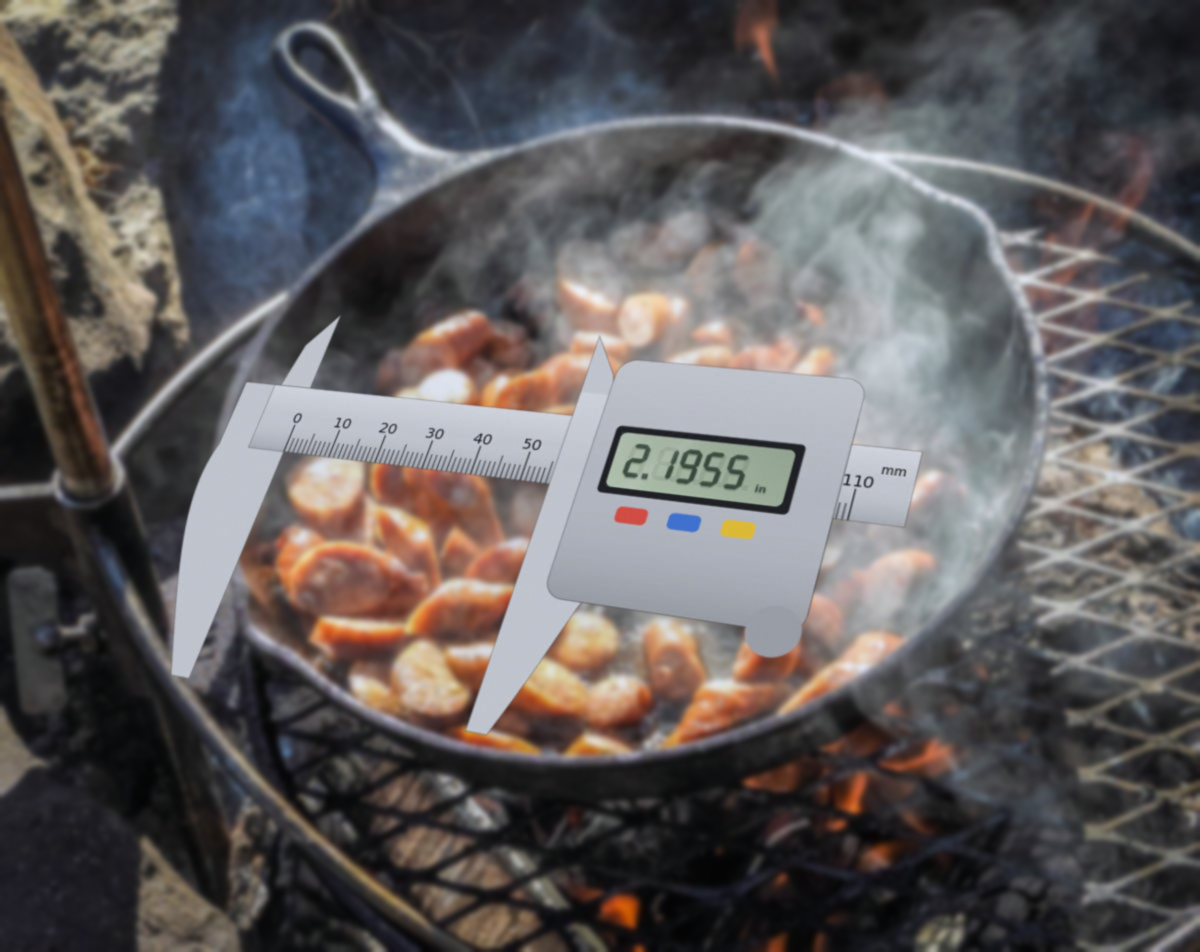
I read 2.1955 in
